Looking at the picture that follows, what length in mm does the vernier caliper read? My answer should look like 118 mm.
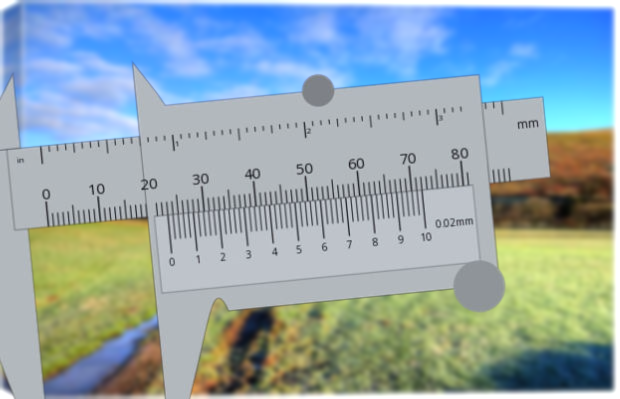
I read 23.0 mm
